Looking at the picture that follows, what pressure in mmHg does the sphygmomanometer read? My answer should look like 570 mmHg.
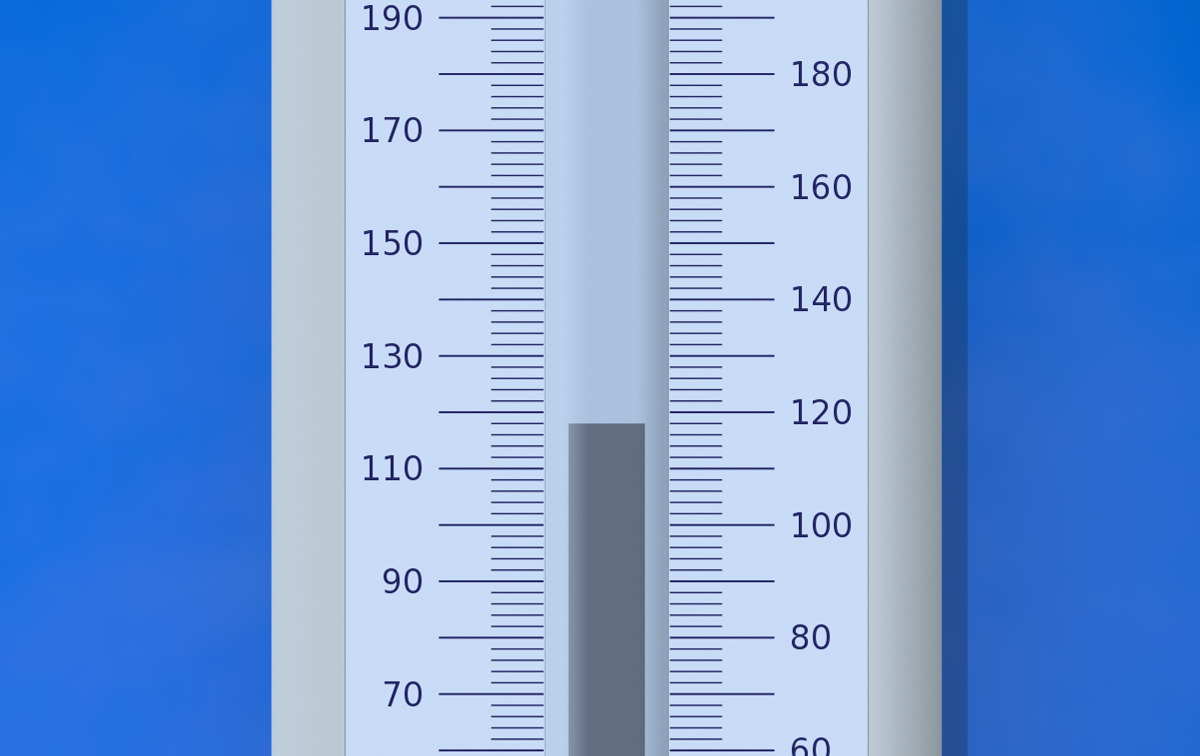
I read 118 mmHg
